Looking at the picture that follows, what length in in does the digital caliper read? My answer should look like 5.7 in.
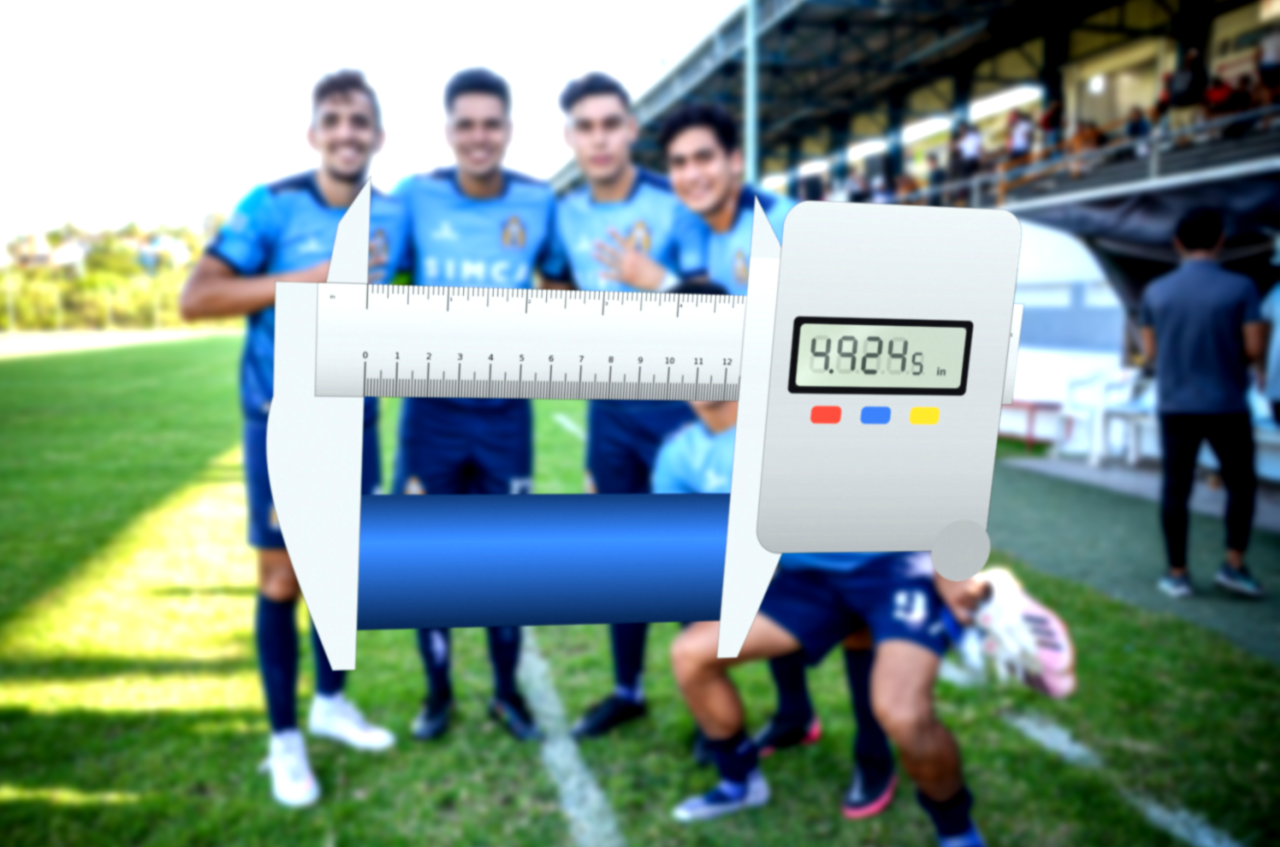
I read 4.9245 in
